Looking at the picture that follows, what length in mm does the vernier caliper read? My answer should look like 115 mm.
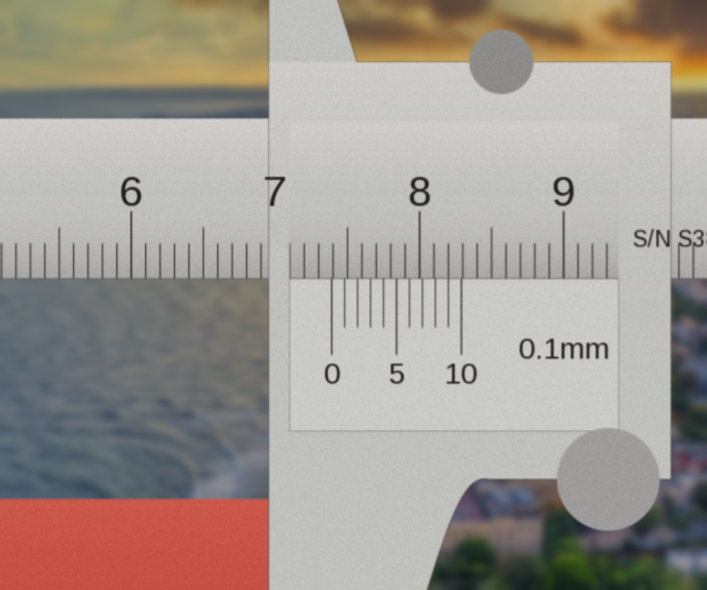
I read 73.9 mm
